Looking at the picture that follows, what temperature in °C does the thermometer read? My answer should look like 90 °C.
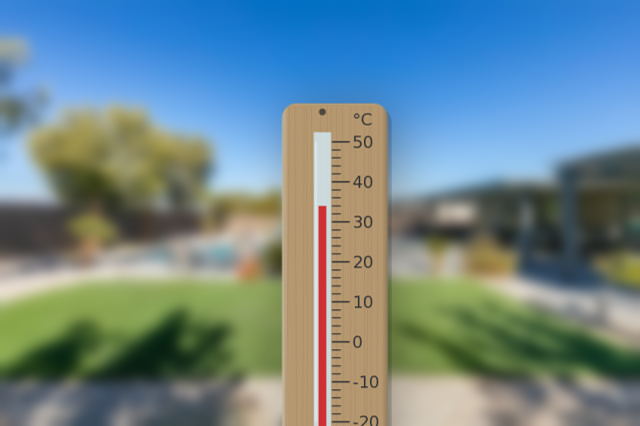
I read 34 °C
